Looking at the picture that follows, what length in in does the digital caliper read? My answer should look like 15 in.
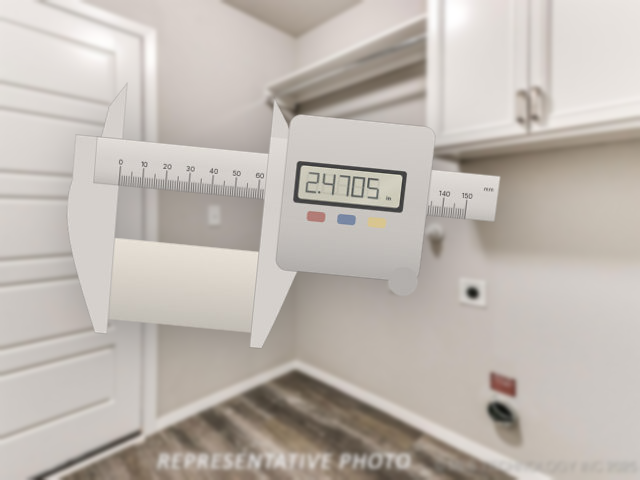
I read 2.4705 in
